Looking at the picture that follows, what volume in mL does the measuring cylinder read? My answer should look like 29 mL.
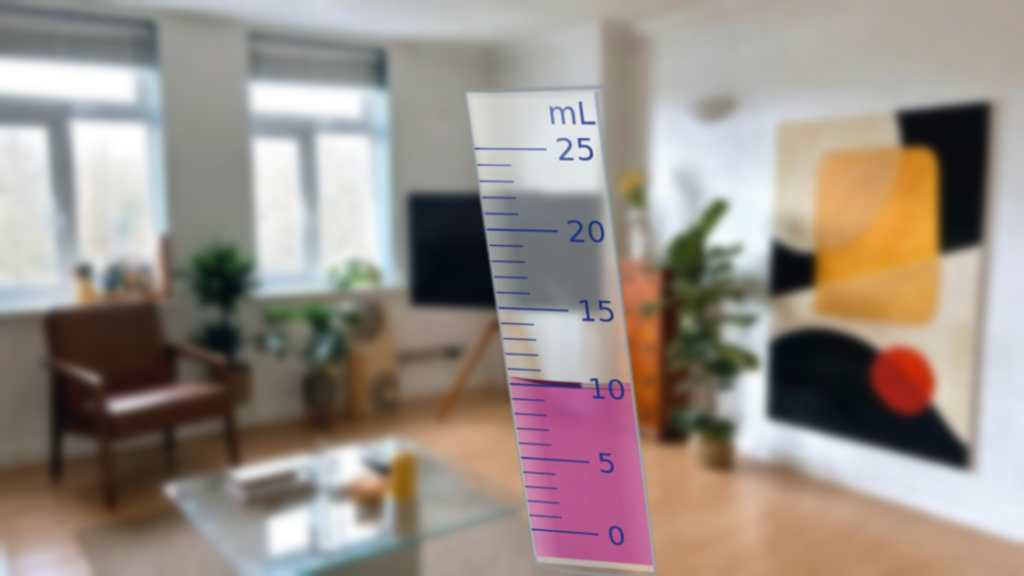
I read 10 mL
